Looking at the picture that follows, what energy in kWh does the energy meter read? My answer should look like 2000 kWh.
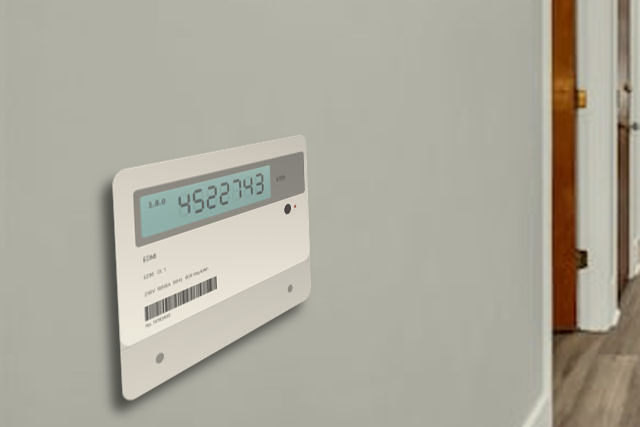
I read 4522743 kWh
